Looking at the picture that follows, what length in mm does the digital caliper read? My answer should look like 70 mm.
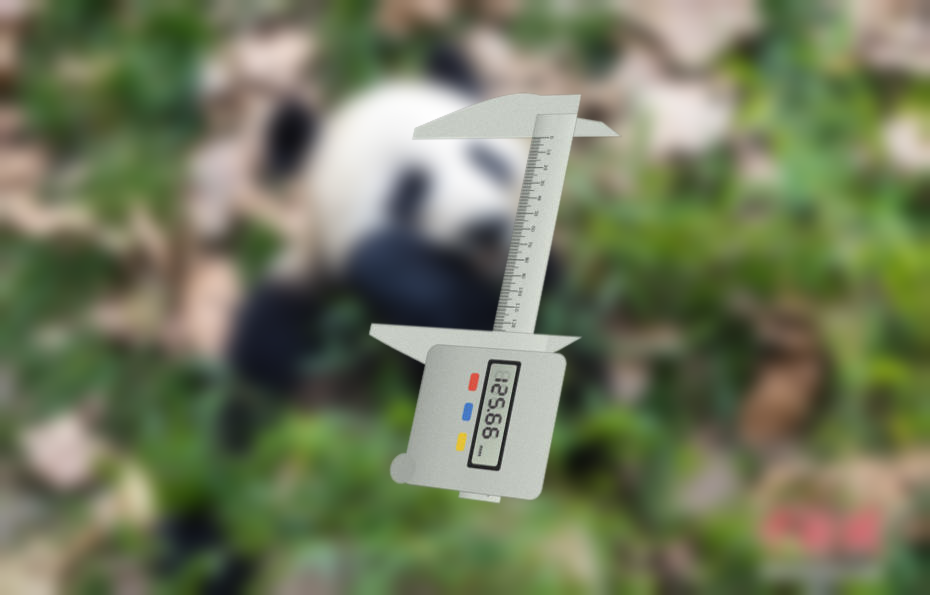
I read 125.66 mm
